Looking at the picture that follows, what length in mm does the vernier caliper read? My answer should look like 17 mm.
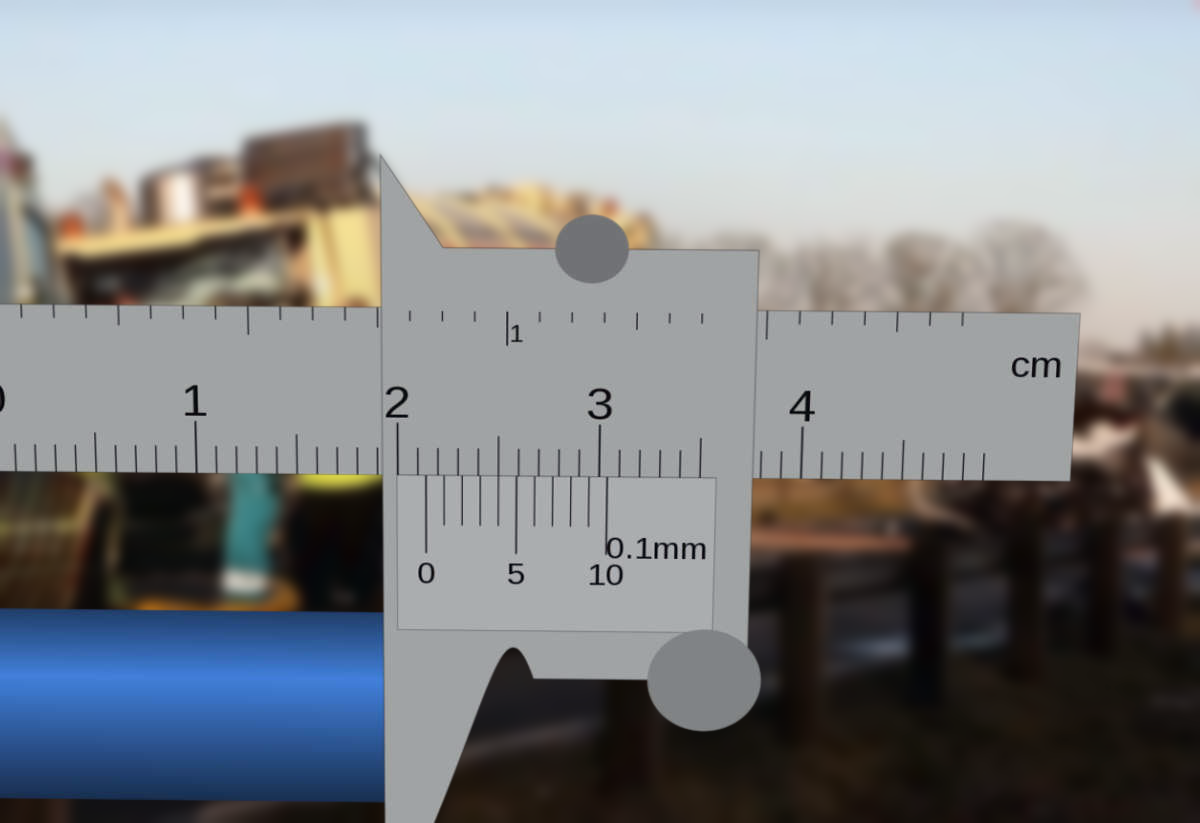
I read 21.4 mm
